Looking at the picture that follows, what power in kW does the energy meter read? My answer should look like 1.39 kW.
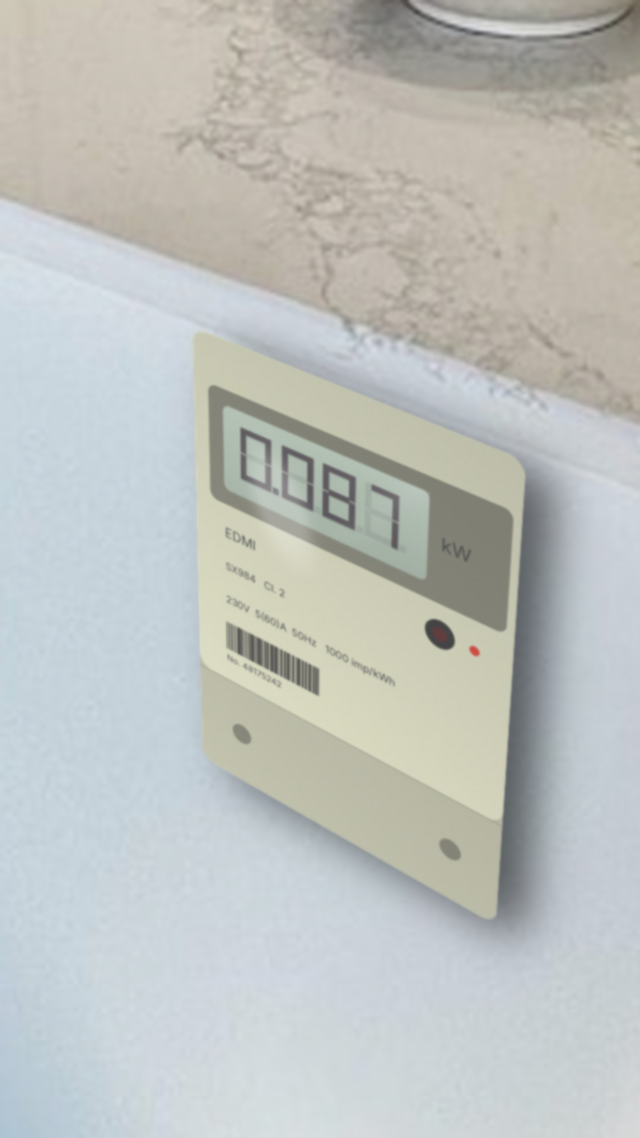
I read 0.087 kW
